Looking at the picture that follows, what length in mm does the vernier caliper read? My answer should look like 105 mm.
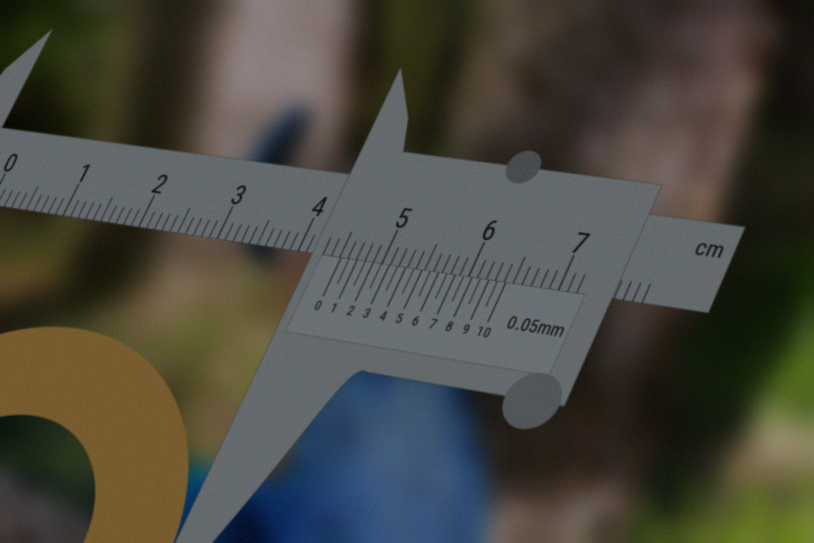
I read 45.2 mm
